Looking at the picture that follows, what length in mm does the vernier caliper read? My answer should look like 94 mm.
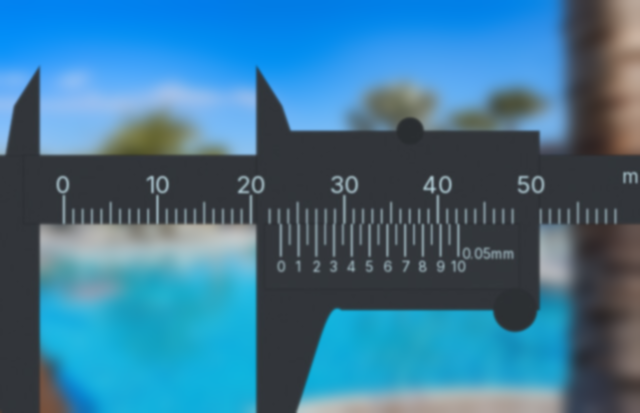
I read 23.2 mm
